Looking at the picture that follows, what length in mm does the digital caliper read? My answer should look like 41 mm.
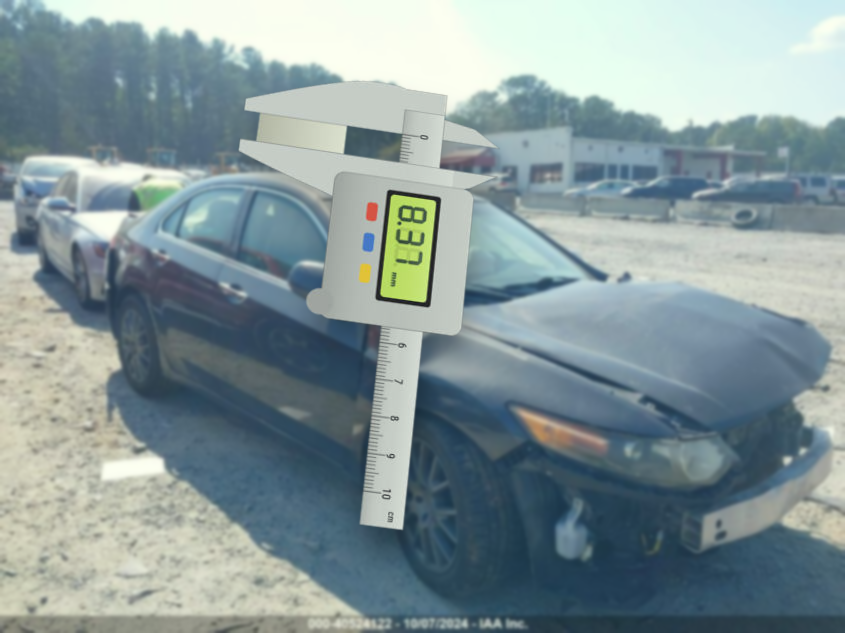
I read 8.37 mm
